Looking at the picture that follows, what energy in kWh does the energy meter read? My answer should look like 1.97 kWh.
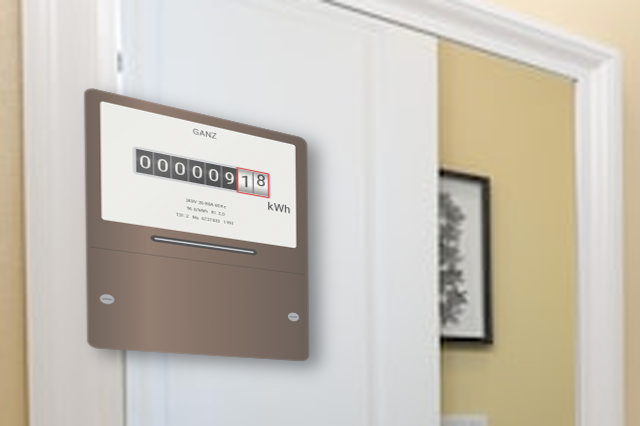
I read 9.18 kWh
